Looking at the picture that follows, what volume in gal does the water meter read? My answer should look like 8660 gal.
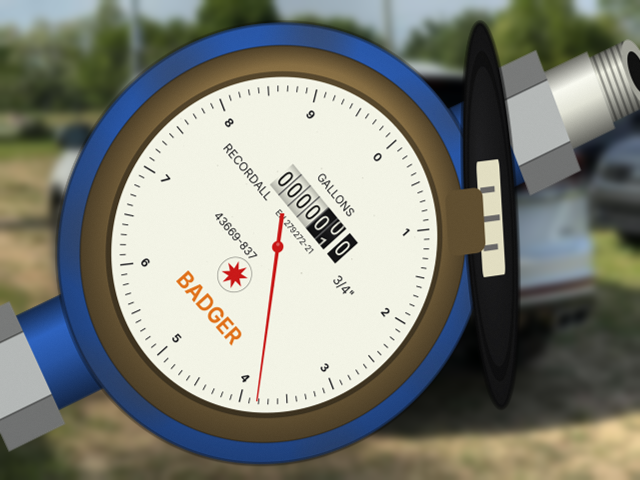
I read 3.8 gal
